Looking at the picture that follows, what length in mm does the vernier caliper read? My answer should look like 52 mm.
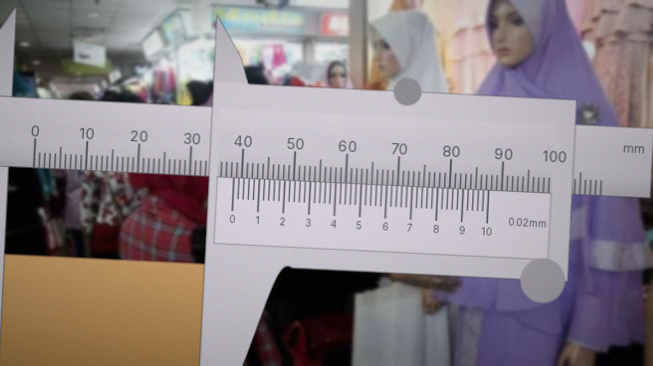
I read 38.5 mm
